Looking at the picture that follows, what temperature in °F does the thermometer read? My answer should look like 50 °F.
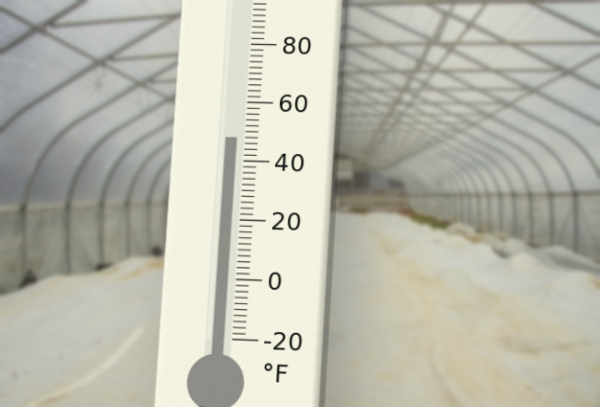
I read 48 °F
